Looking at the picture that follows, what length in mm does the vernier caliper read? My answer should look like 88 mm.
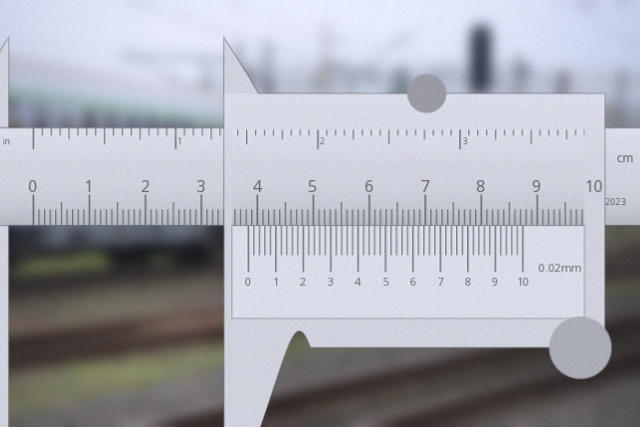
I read 38.4 mm
